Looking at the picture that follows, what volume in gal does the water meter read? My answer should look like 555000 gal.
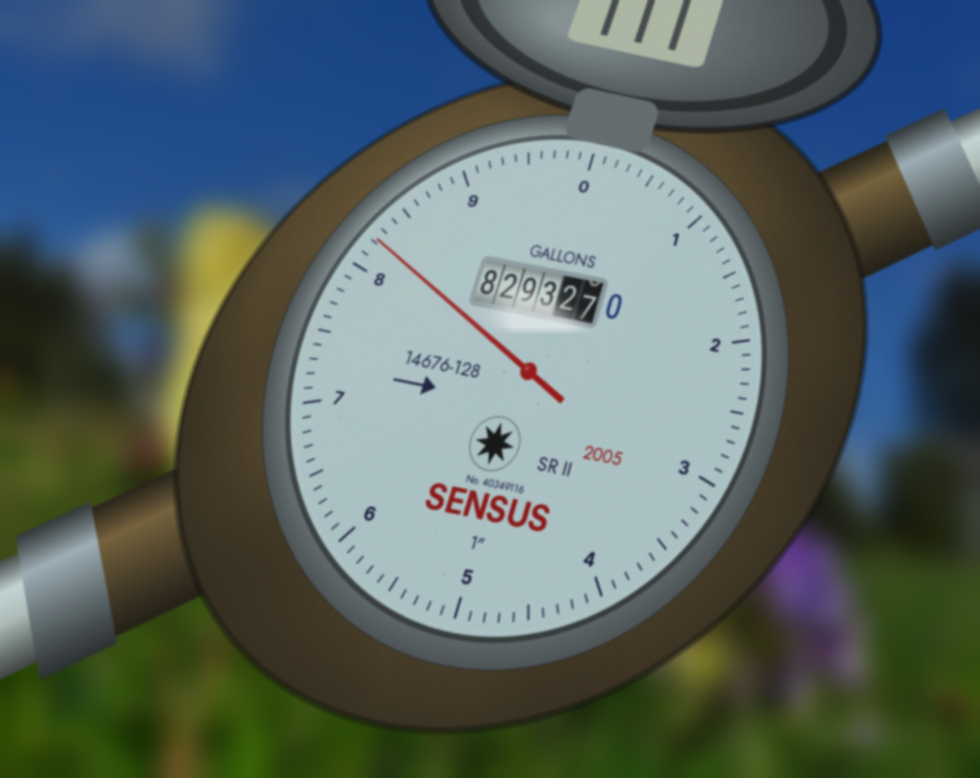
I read 8293268.2 gal
